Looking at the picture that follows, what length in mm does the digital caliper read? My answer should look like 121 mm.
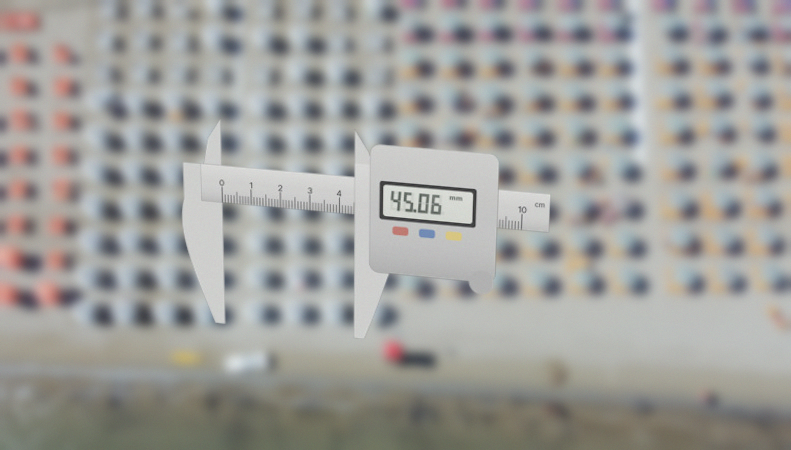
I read 45.06 mm
